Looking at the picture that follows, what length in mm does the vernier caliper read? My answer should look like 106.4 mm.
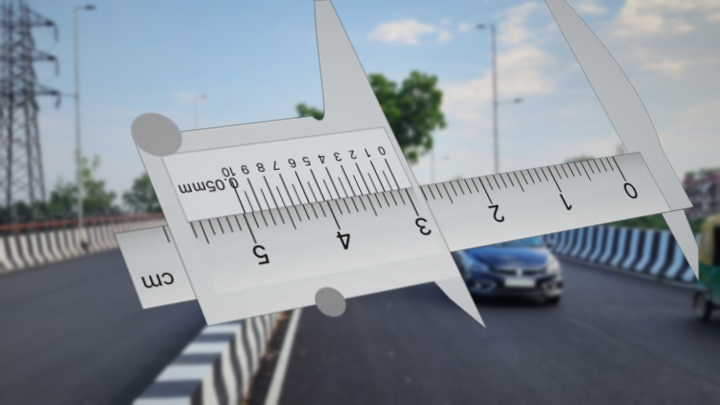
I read 30.8 mm
